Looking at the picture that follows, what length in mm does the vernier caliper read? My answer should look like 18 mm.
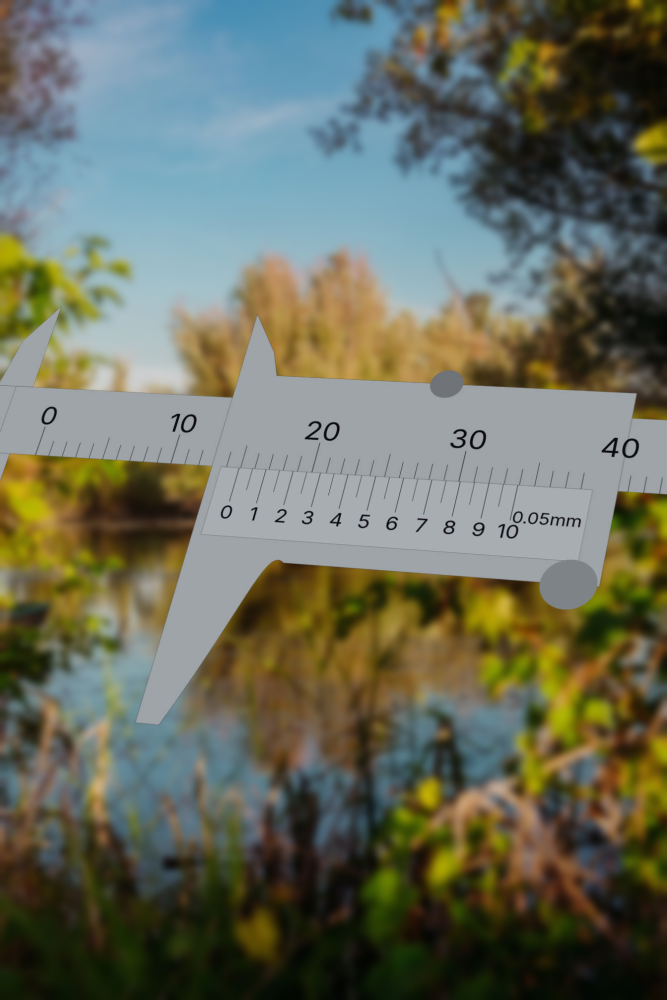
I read 14.9 mm
